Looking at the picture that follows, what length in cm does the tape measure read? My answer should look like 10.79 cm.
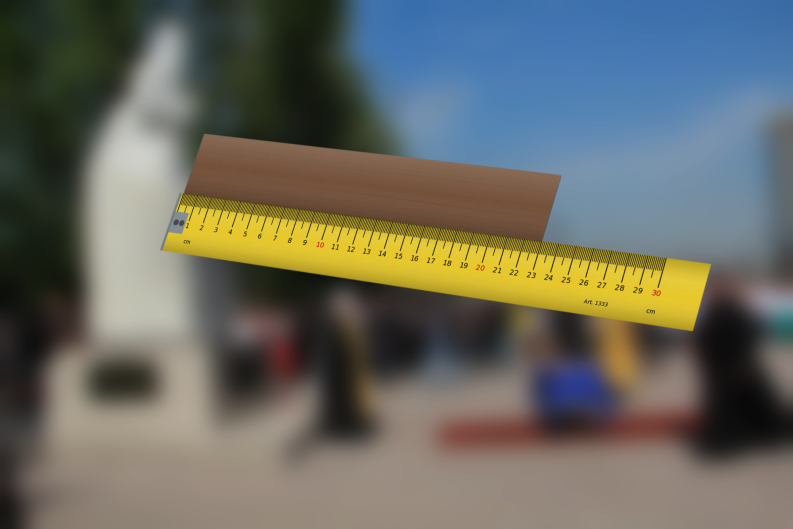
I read 23 cm
